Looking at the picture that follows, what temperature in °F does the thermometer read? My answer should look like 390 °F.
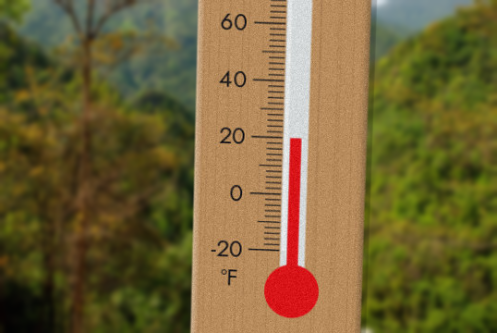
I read 20 °F
